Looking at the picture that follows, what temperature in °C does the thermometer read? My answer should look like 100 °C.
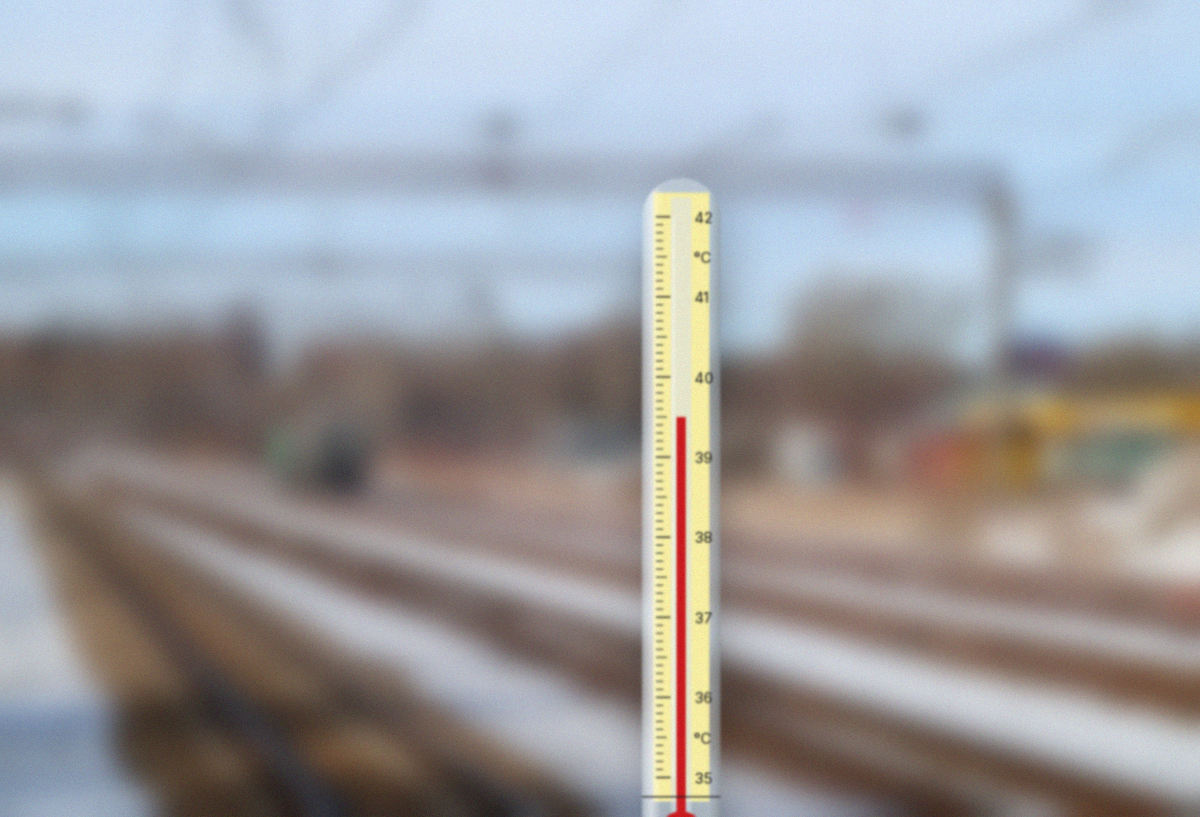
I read 39.5 °C
